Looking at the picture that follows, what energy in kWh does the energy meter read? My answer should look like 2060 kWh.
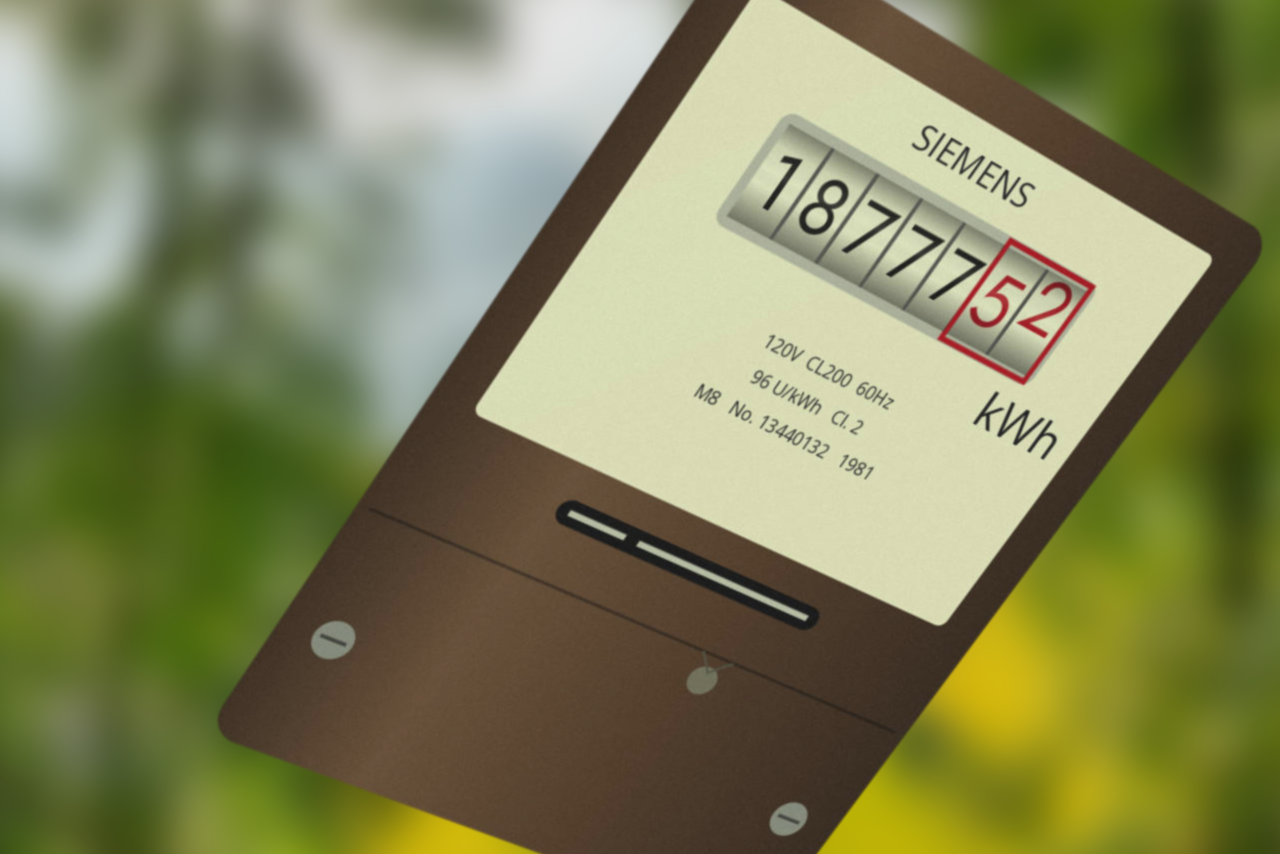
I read 18777.52 kWh
